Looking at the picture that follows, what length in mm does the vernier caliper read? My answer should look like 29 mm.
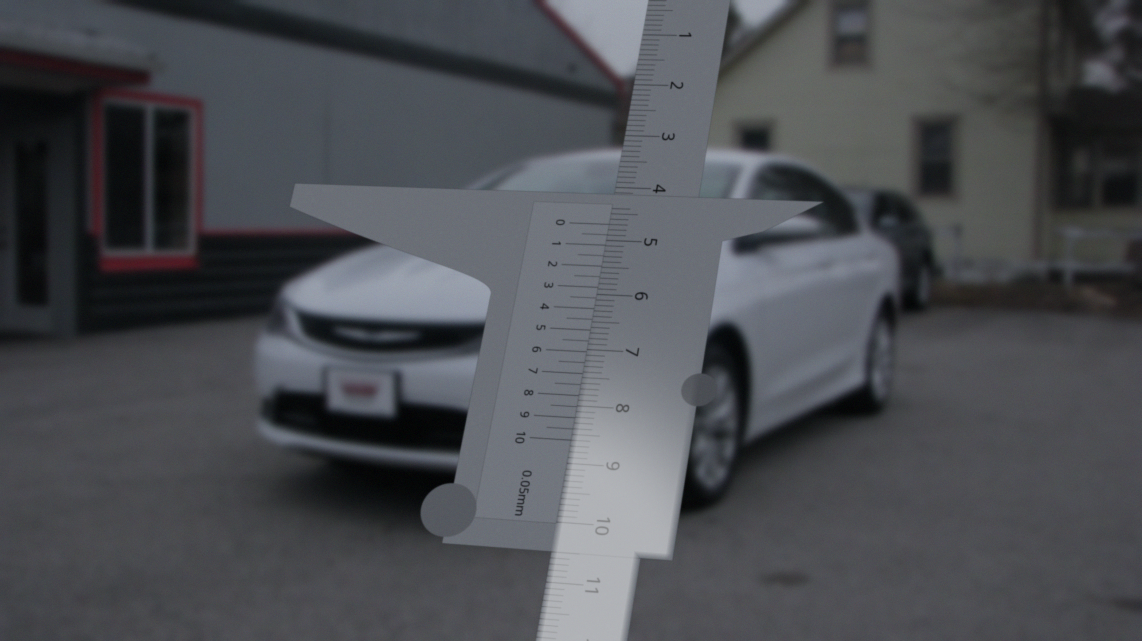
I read 47.0 mm
